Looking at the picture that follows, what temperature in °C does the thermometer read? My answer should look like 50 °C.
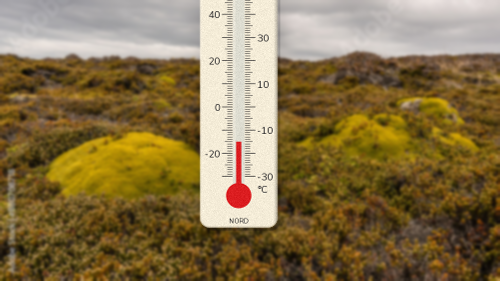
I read -15 °C
